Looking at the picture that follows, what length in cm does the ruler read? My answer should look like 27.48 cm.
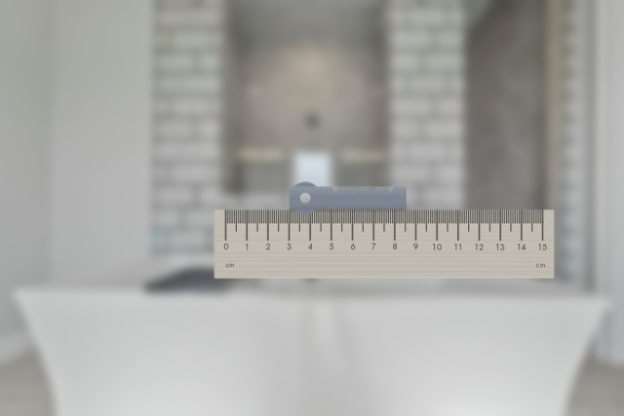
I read 5.5 cm
